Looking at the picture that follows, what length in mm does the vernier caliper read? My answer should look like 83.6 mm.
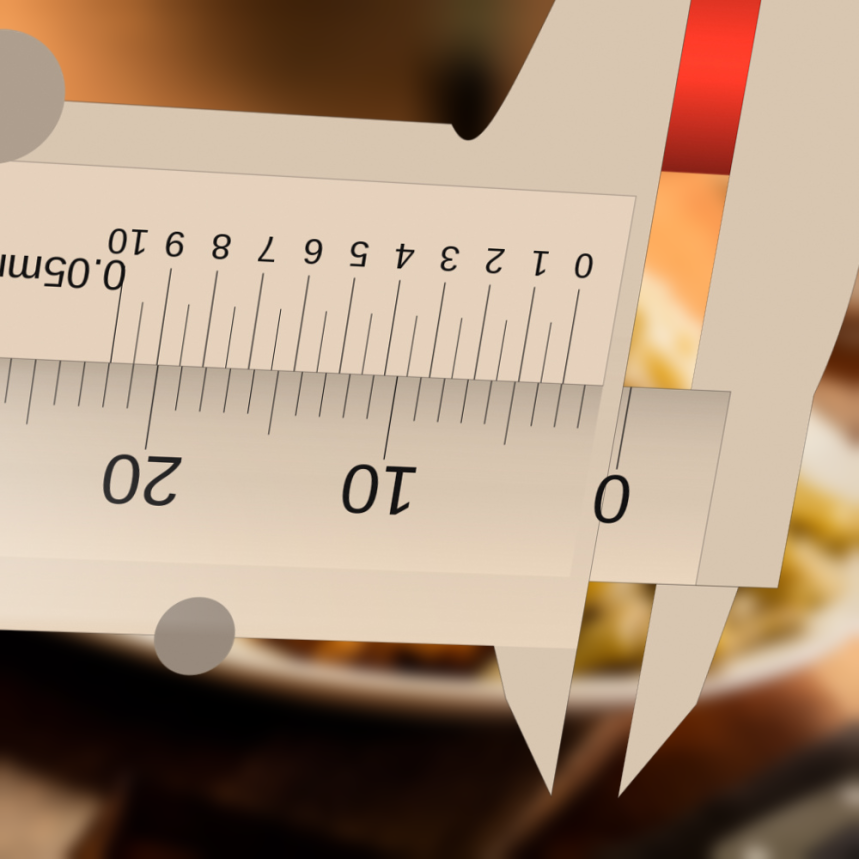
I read 2.95 mm
